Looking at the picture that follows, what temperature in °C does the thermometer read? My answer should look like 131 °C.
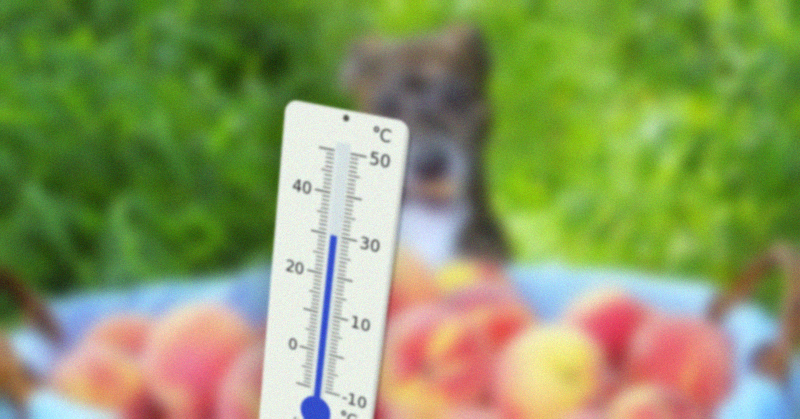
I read 30 °C
